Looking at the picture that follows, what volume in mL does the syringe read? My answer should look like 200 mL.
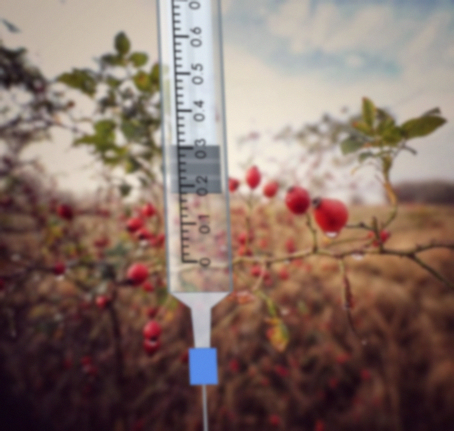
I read 0.18 mL
